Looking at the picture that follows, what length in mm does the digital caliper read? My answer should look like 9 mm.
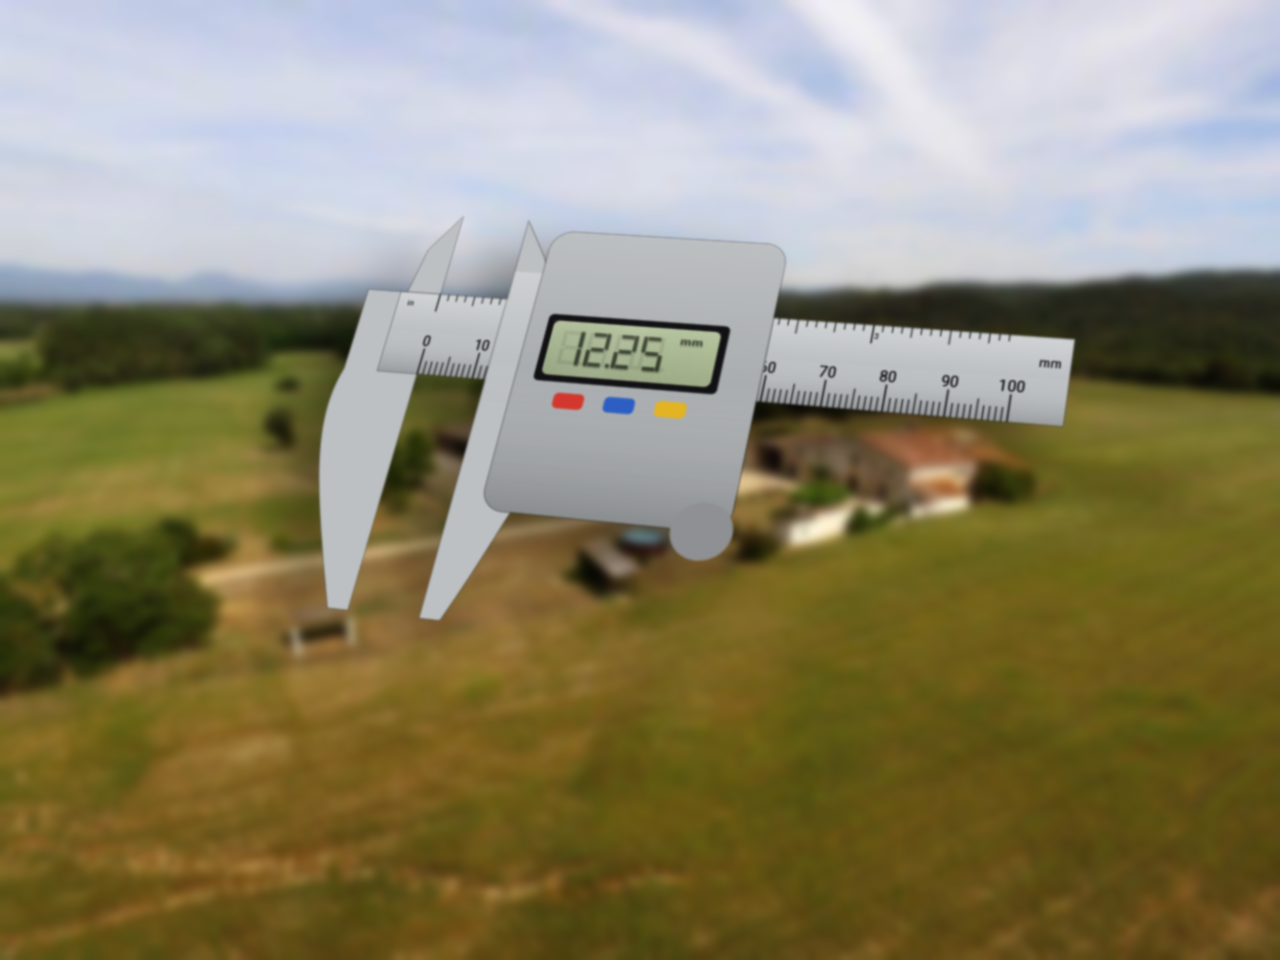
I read 12.25 mm
